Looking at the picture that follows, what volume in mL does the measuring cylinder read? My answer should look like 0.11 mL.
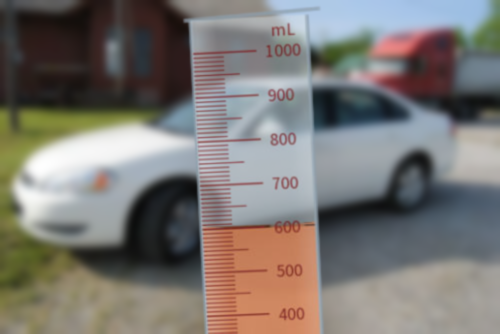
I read 600 mL
